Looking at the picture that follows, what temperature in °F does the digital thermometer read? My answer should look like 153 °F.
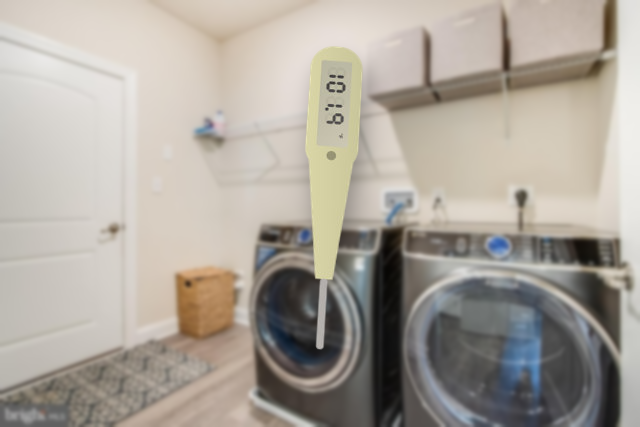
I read 101.9 °F
